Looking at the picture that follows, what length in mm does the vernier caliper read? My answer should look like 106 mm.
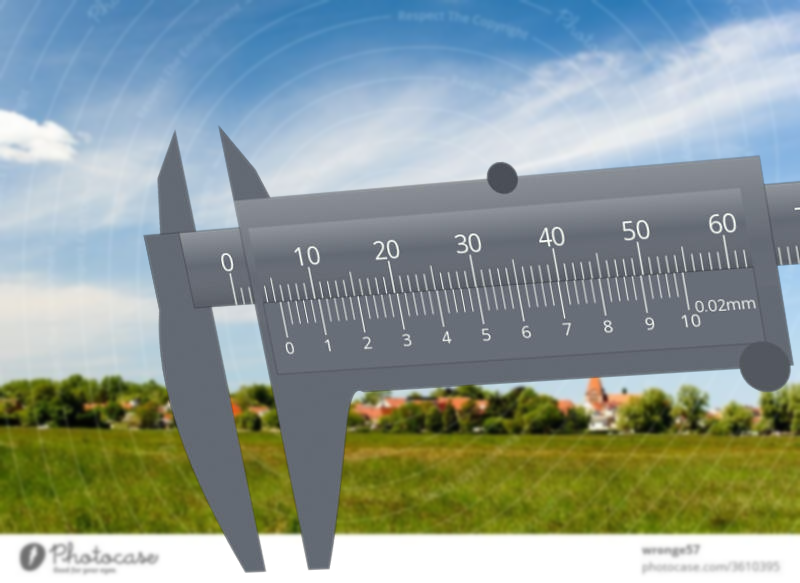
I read 5.6 mm
